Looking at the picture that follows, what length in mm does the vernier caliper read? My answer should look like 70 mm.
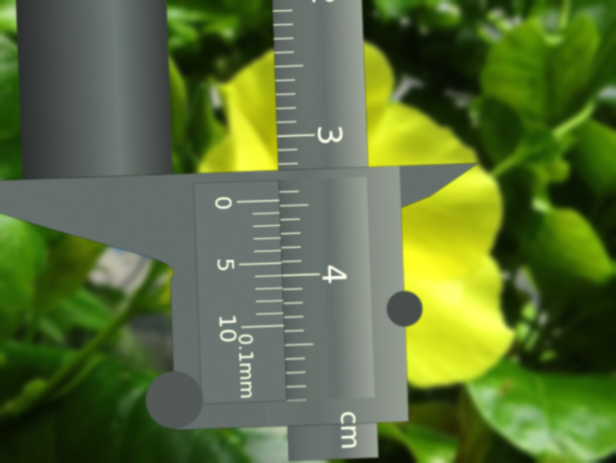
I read 34.6 mm
